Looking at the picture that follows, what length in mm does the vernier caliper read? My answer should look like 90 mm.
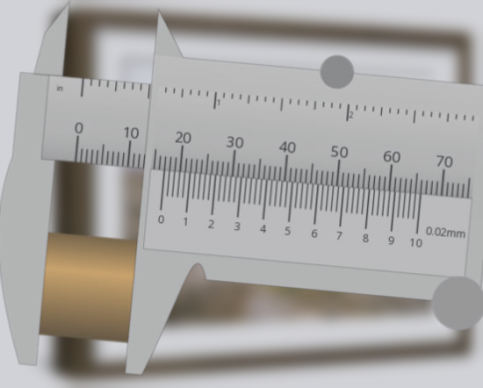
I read 17.0 mm
